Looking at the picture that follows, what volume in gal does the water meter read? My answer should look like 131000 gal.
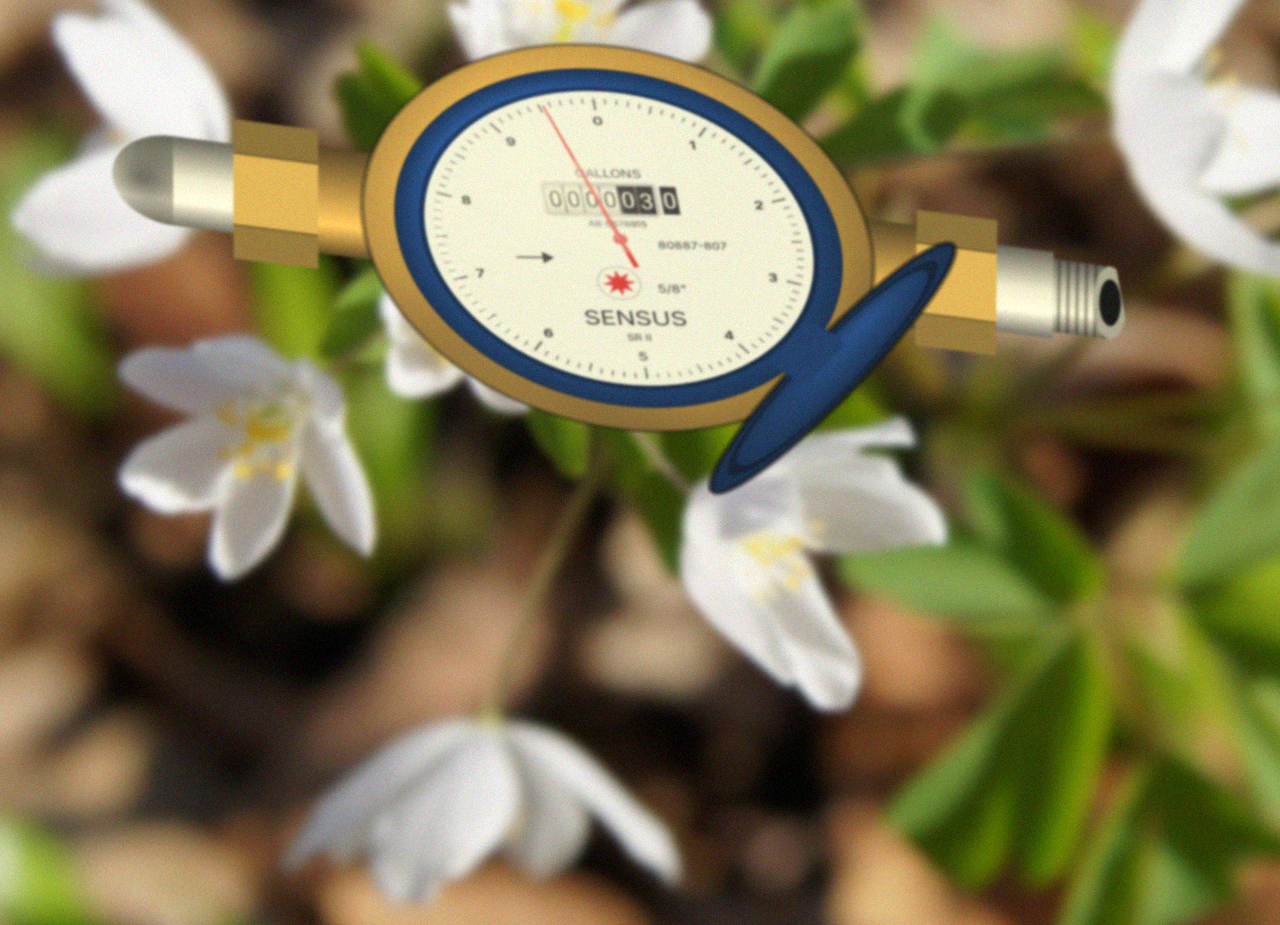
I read 29.5 gal
